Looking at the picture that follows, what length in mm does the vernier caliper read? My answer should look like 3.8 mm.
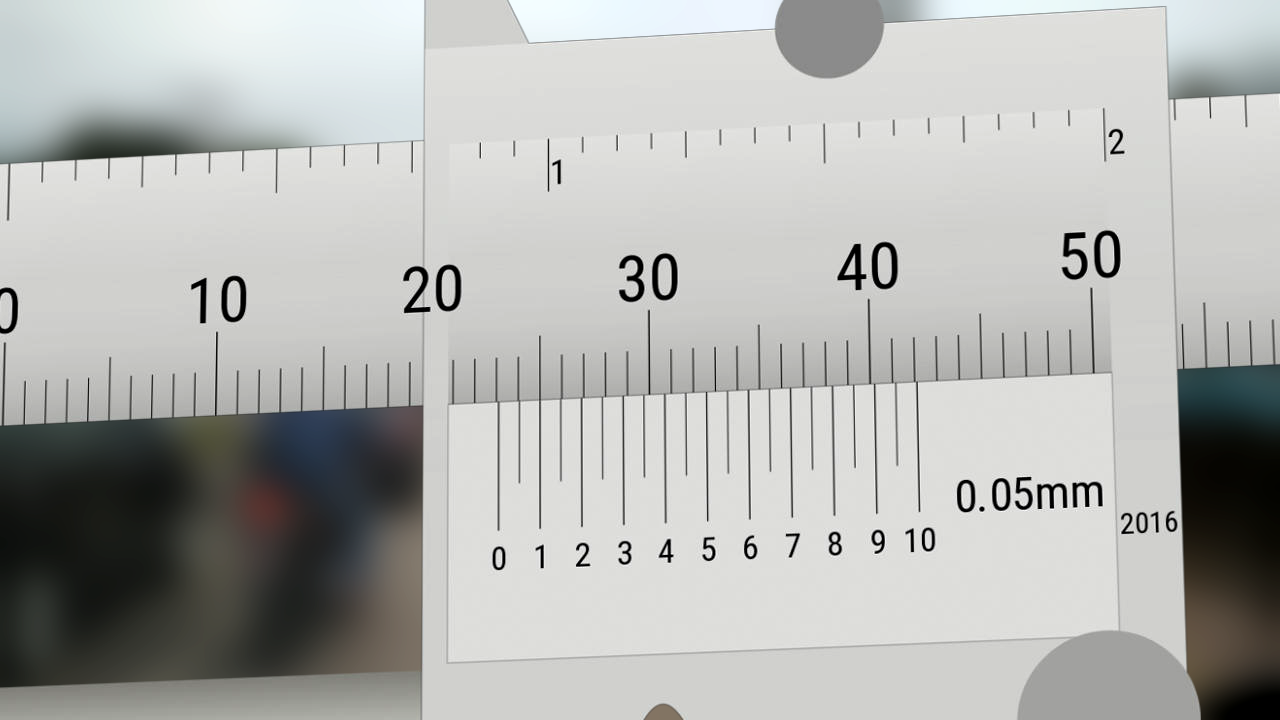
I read 23.1 mm
